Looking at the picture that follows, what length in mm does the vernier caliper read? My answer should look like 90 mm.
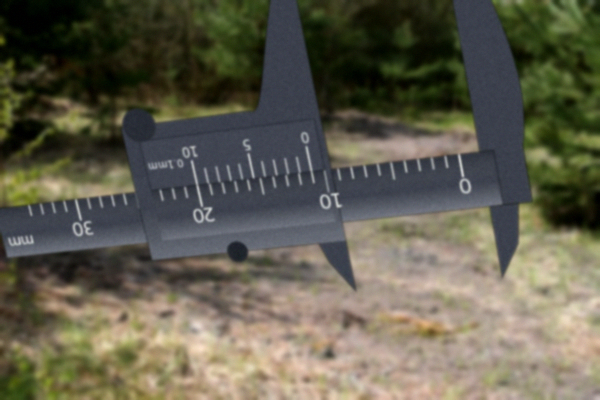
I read 11.0 mm
